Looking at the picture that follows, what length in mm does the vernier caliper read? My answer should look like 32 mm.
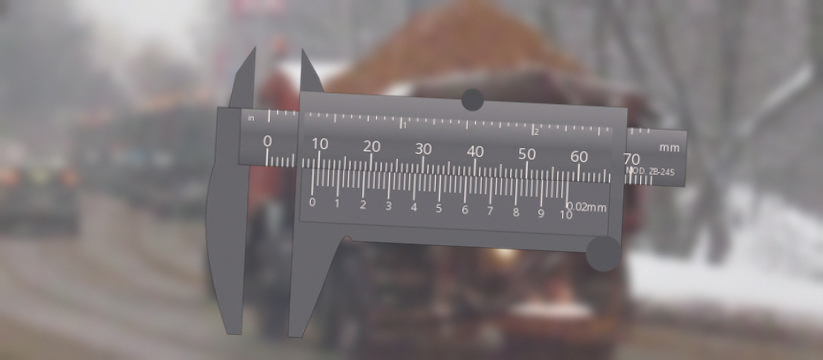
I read 9.0 mm
